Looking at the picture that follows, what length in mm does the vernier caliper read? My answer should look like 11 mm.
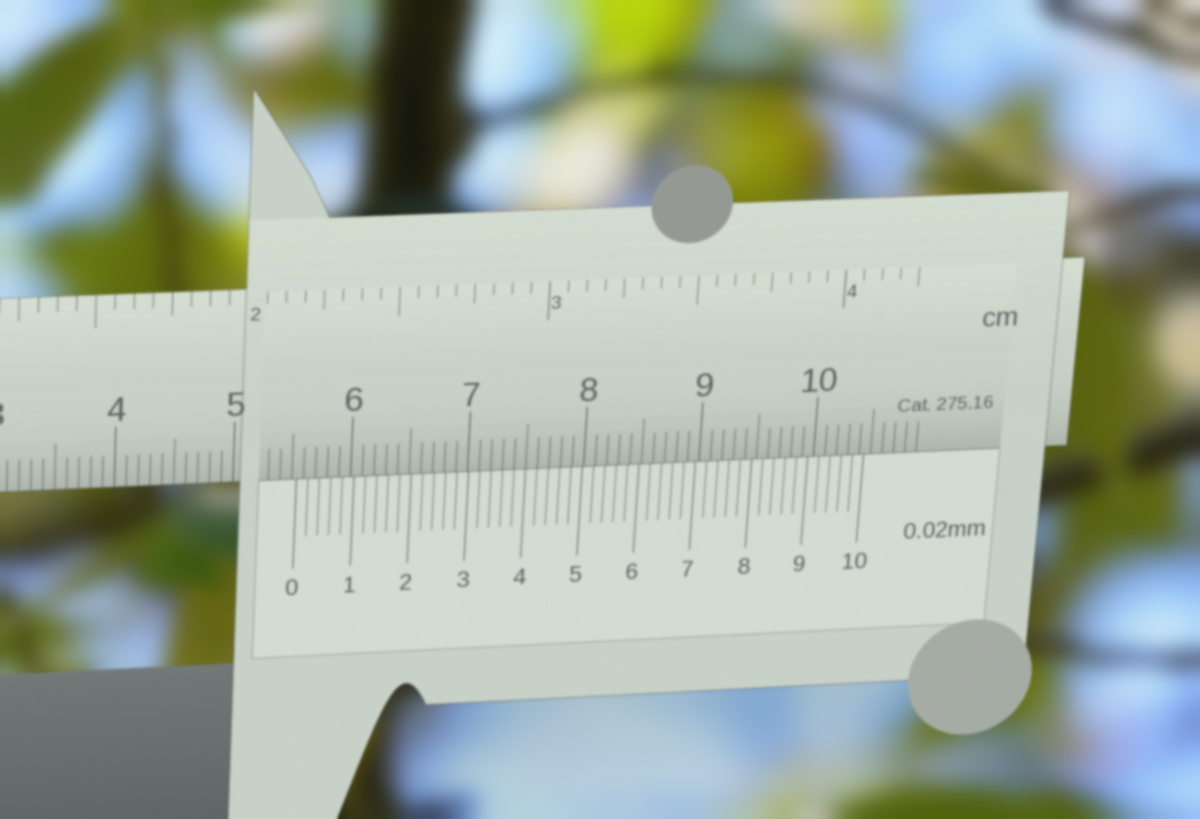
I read 55.4 mm
